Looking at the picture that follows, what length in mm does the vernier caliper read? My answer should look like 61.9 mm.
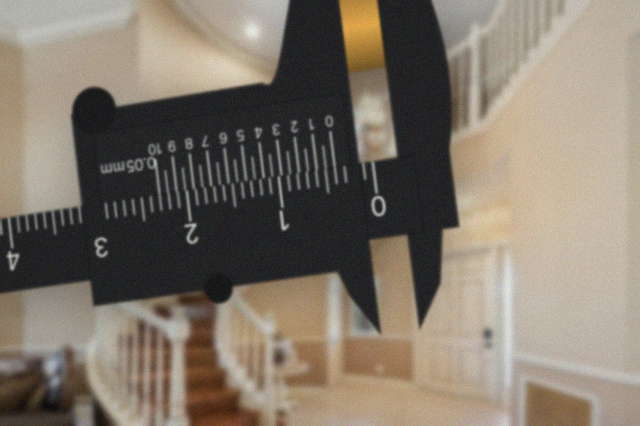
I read 4.0 mm
